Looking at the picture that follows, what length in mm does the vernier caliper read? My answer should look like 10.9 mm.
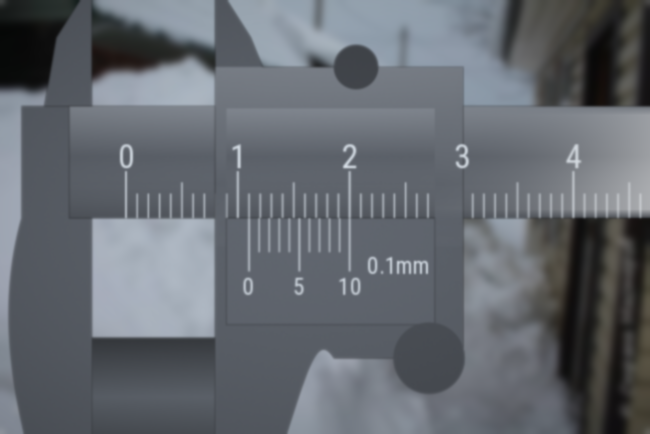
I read 11.0 mm
